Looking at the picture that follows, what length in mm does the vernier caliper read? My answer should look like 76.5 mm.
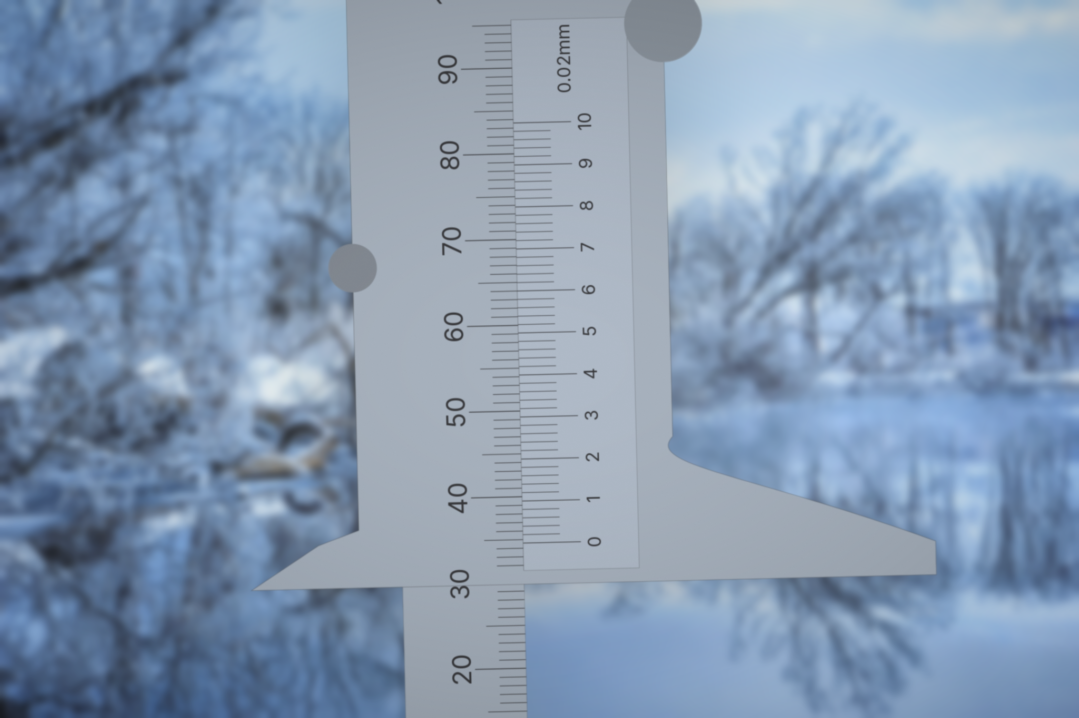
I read 34.6 mm
